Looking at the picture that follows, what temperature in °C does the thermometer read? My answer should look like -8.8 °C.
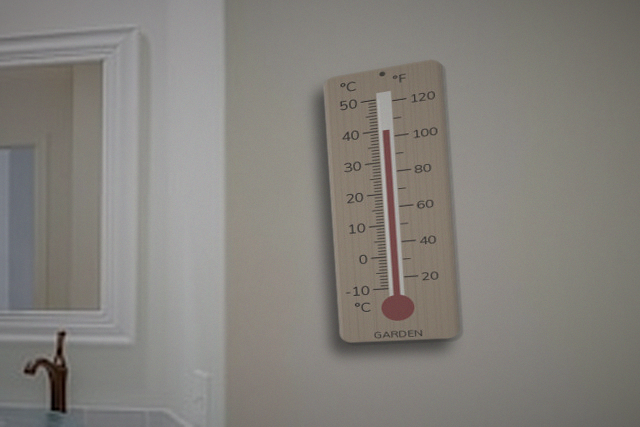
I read 40 °C
